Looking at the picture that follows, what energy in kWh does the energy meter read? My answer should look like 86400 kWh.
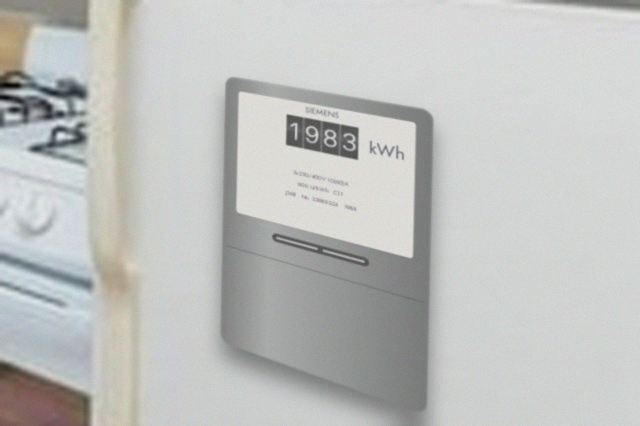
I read 1983 kWh
